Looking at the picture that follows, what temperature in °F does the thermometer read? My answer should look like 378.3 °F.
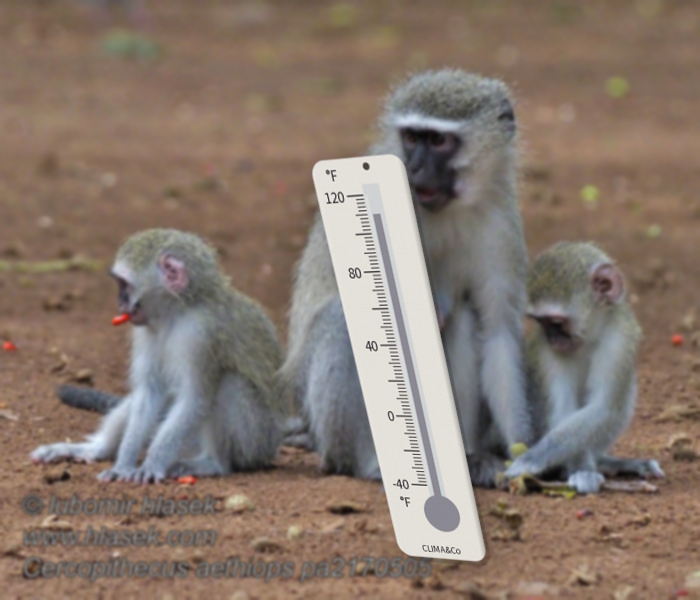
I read 110 °F
